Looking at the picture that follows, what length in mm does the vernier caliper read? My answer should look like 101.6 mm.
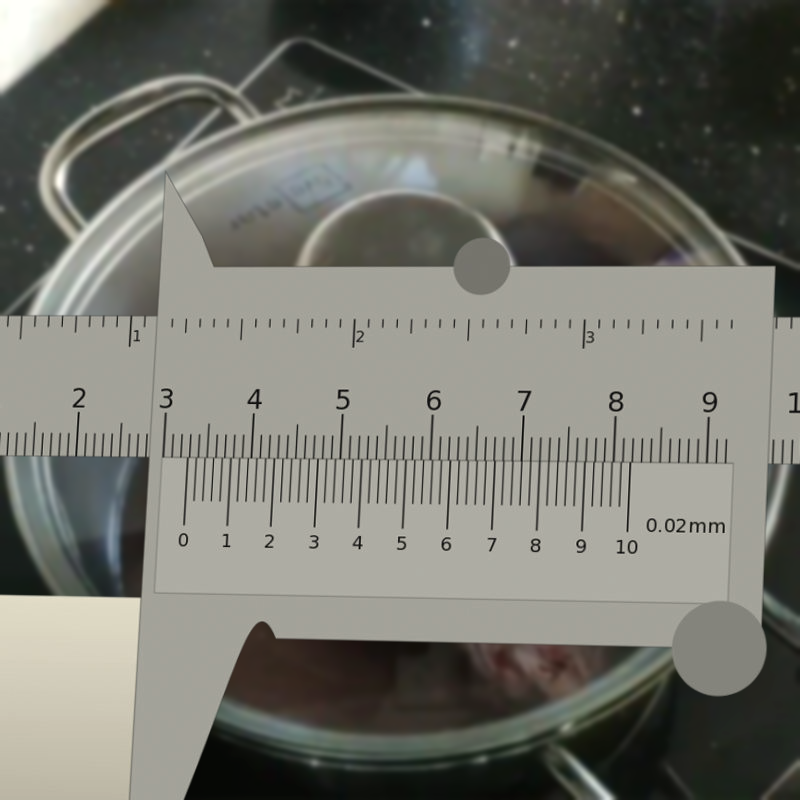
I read 32.8 mm
